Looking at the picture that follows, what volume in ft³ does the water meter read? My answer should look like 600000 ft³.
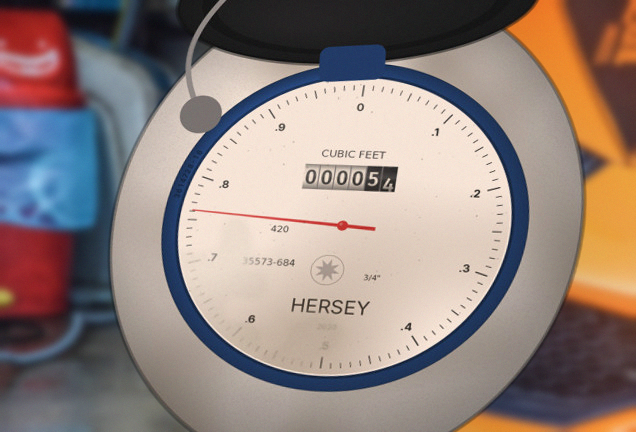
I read 53.76 ft³
